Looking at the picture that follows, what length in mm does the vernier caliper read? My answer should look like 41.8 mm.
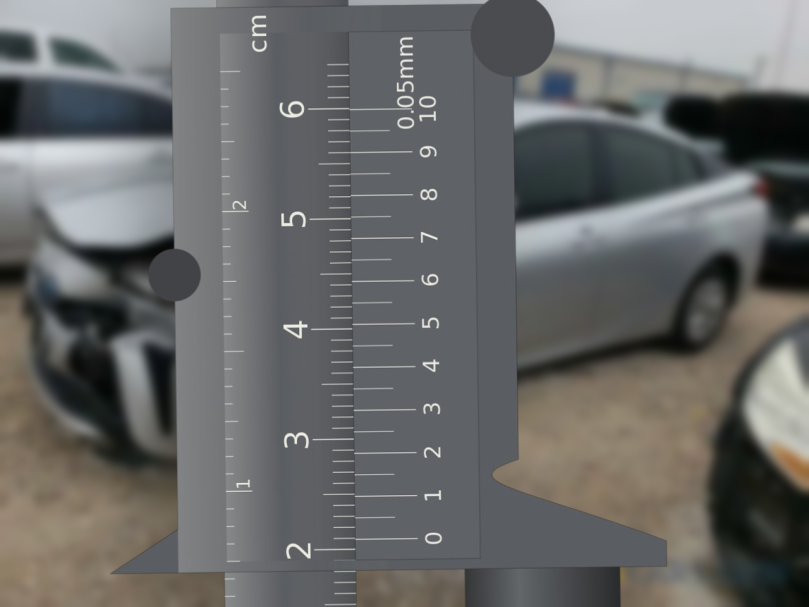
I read 20.9 mm
